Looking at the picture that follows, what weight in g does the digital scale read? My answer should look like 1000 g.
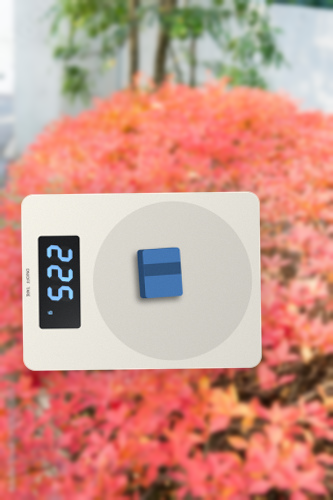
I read 225 g
